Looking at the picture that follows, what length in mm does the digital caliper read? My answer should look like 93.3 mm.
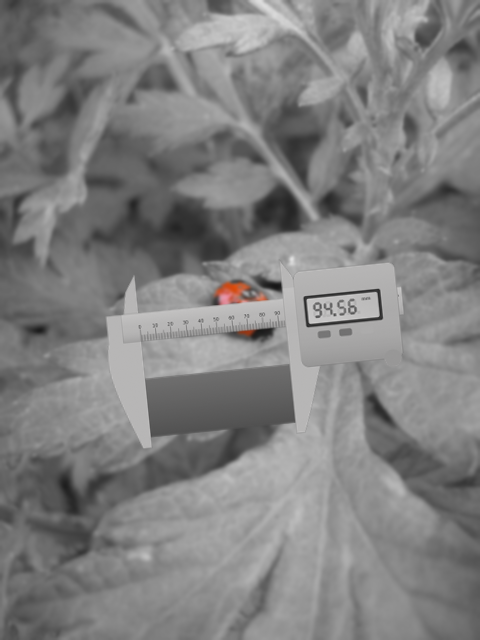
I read 94.56 mm
